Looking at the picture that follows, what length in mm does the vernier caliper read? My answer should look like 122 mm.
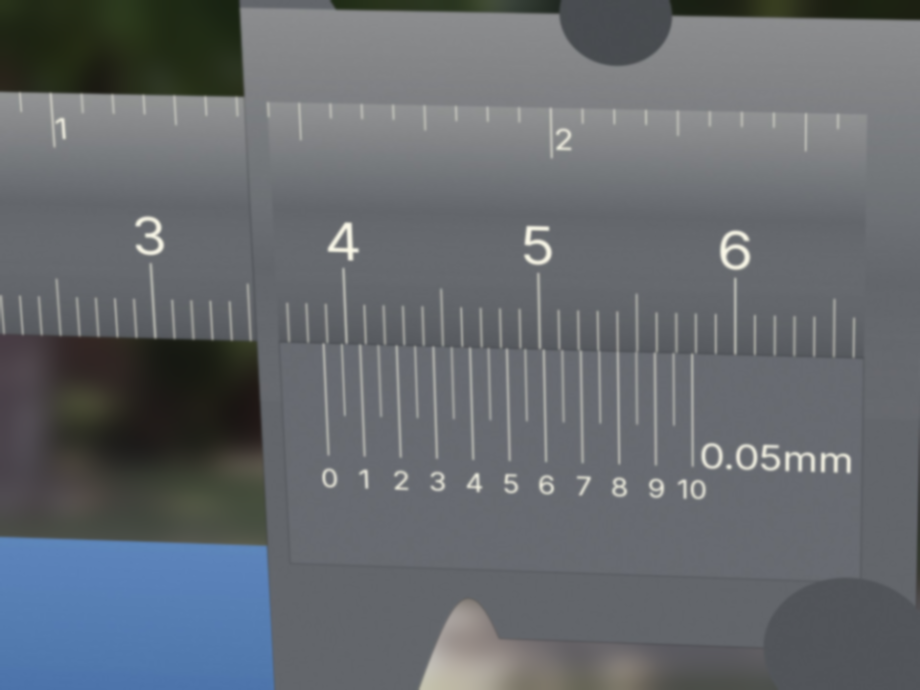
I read 38.8 mm
